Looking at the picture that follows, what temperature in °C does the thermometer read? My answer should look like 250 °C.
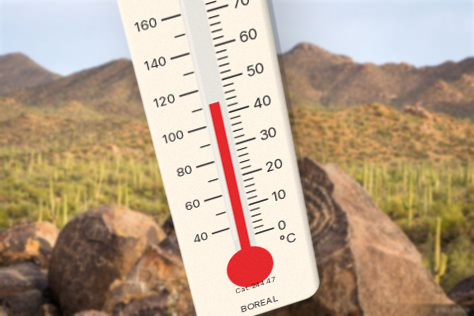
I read 44 °C
